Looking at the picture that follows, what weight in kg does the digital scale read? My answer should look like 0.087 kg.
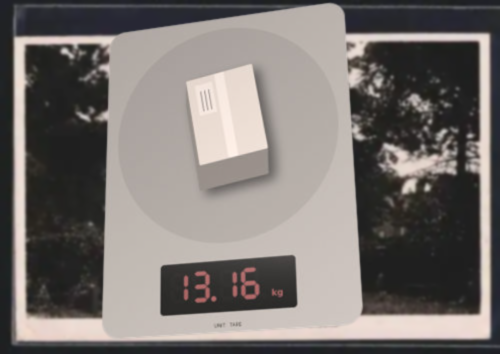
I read 13.16 kg
